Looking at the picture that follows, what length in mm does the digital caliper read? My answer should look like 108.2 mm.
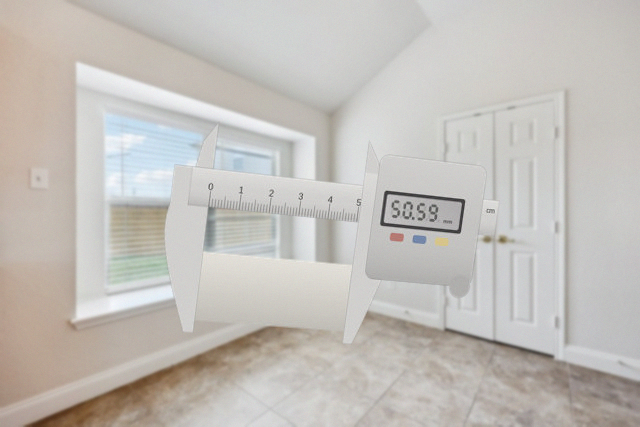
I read 50.59 mm
